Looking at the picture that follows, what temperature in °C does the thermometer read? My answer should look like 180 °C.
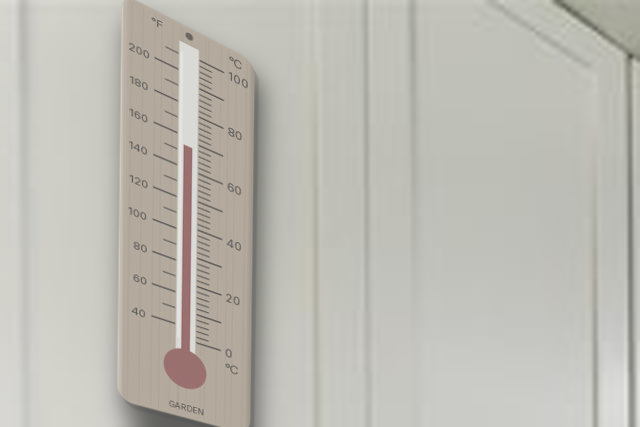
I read 68 °C
